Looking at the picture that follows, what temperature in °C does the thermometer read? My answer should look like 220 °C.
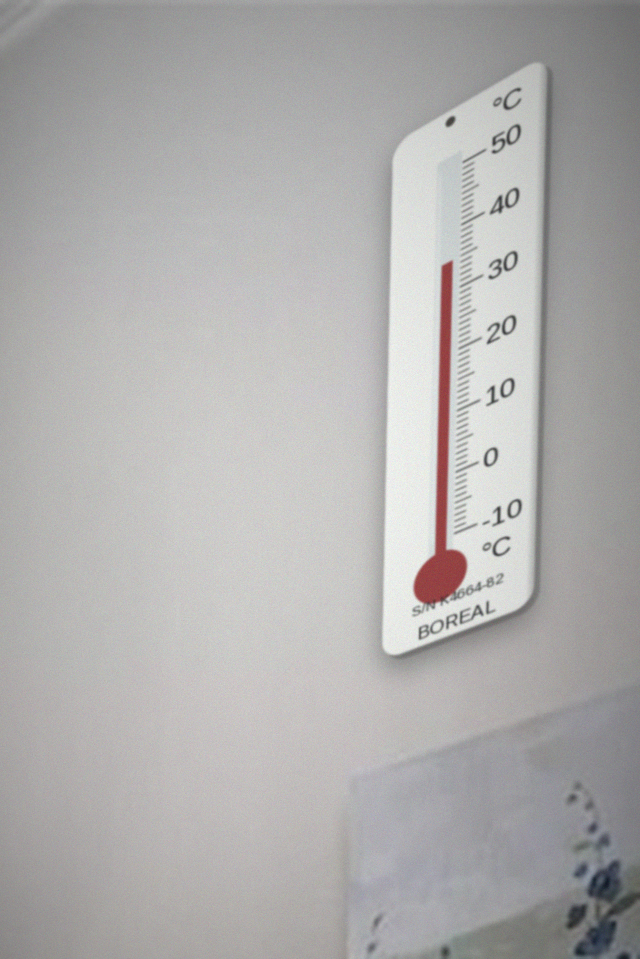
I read 35 °C
